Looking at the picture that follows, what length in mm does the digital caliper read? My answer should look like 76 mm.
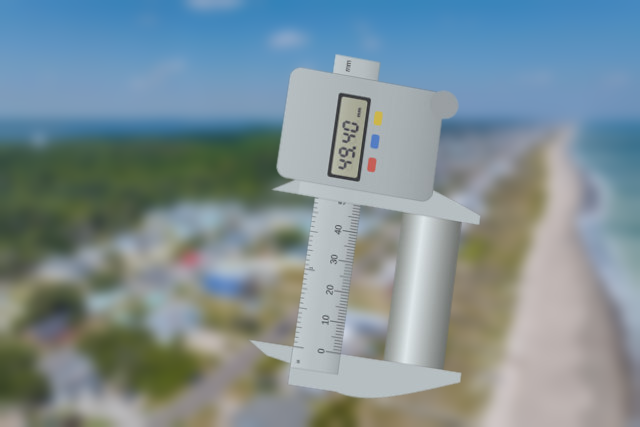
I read 49.40 mm
